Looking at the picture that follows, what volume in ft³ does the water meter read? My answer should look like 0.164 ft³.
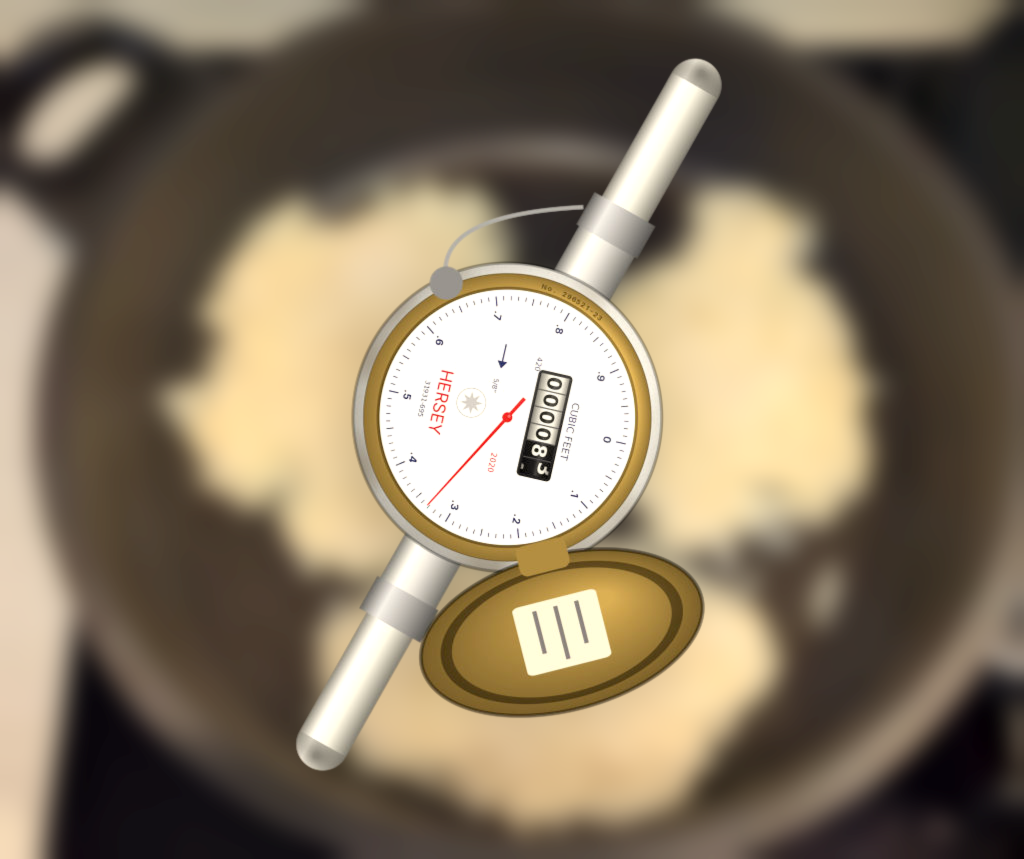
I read 83.33 ft³
